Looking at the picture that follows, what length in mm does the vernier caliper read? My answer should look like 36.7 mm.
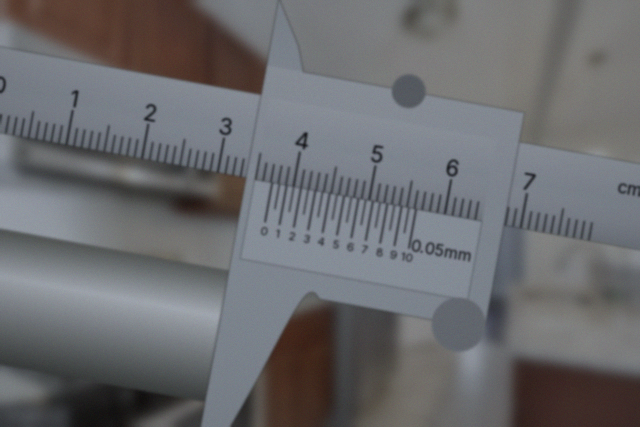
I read 37.2 mm
